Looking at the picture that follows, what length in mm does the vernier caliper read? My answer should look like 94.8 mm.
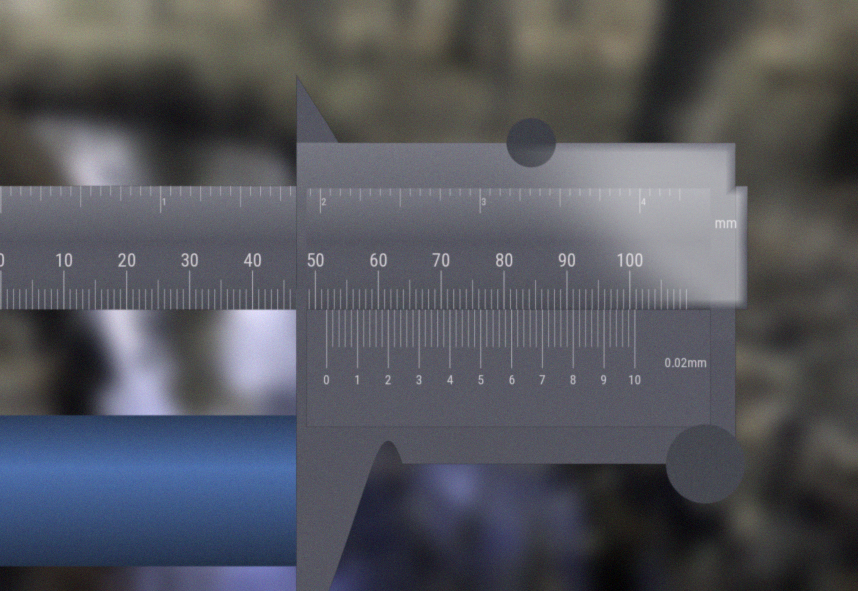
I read 51.8 mm
